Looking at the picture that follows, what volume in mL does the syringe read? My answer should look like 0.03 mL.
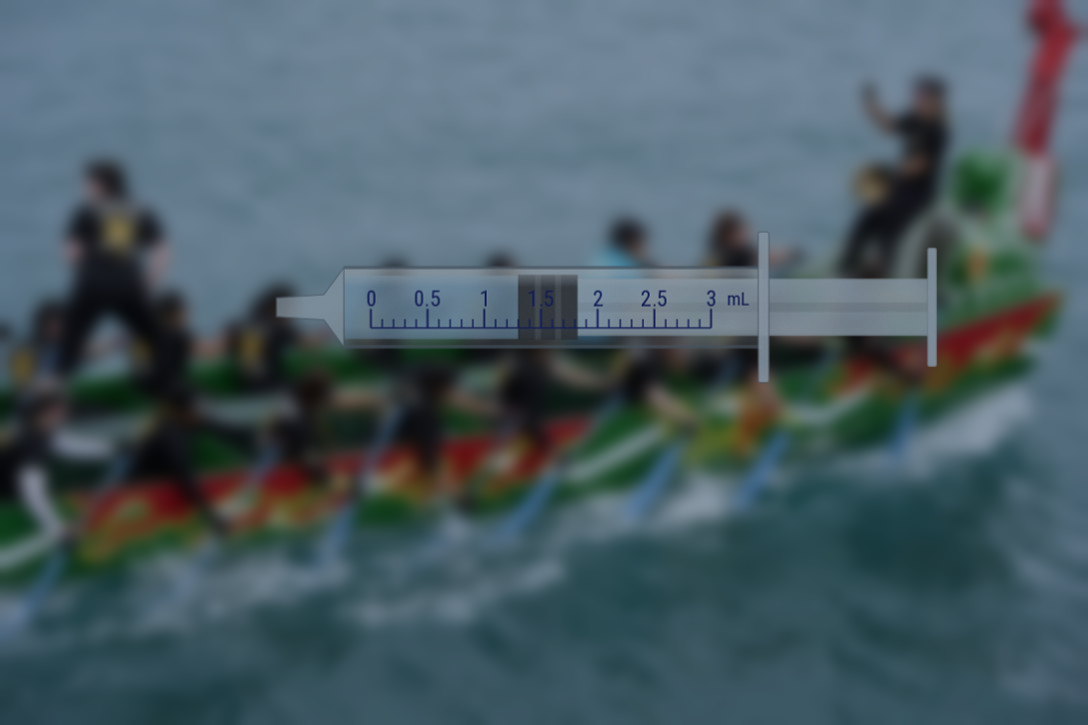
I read 1.3 mL
